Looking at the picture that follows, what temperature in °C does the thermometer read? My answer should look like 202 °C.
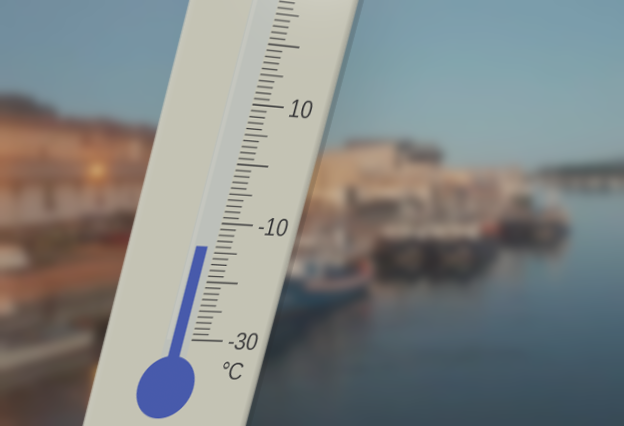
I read -14 °C
